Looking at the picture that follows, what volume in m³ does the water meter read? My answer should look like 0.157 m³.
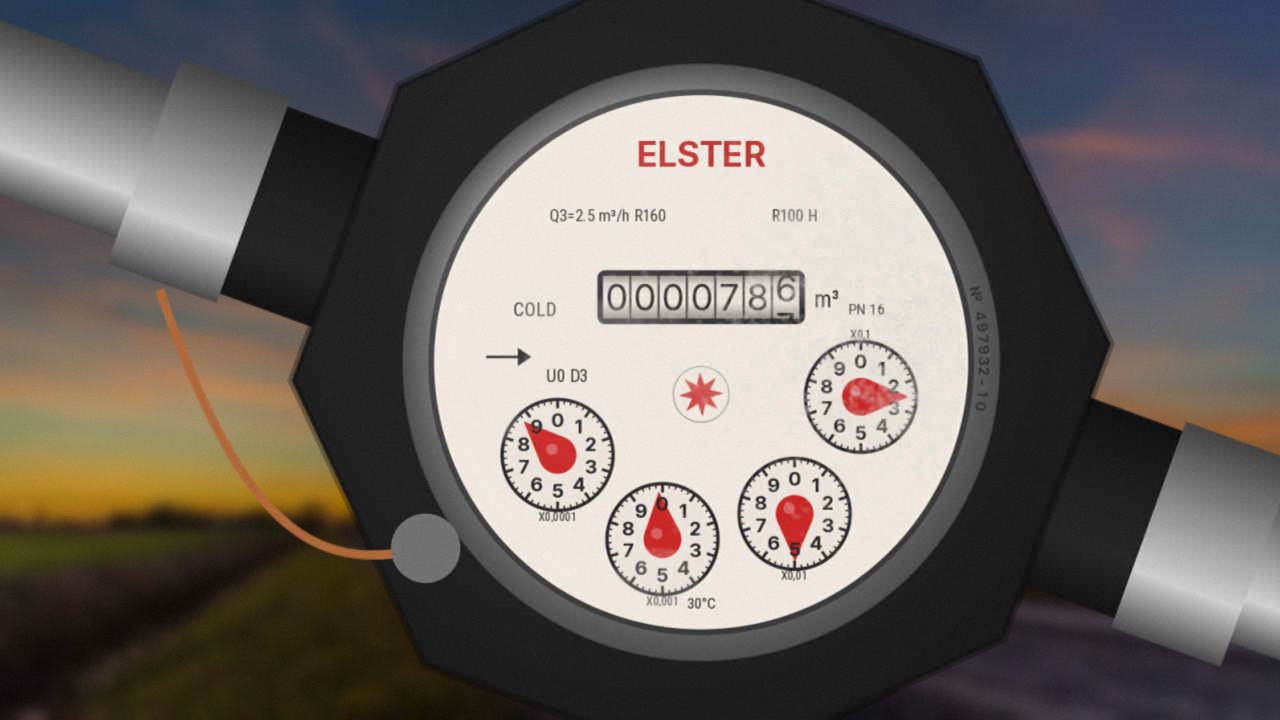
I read 786.2498 m³
